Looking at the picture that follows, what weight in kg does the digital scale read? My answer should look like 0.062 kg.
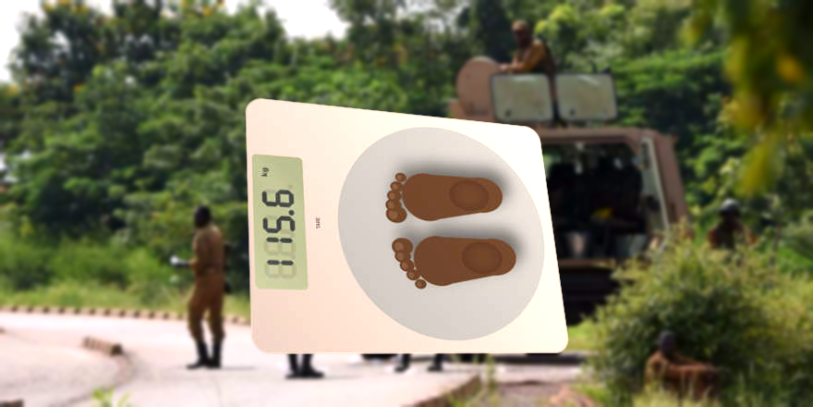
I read 115.6 kg
